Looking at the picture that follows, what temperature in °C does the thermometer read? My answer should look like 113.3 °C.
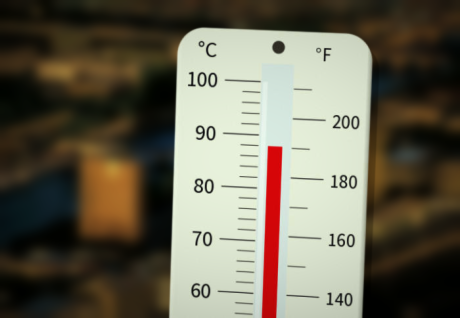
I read 88 °C
